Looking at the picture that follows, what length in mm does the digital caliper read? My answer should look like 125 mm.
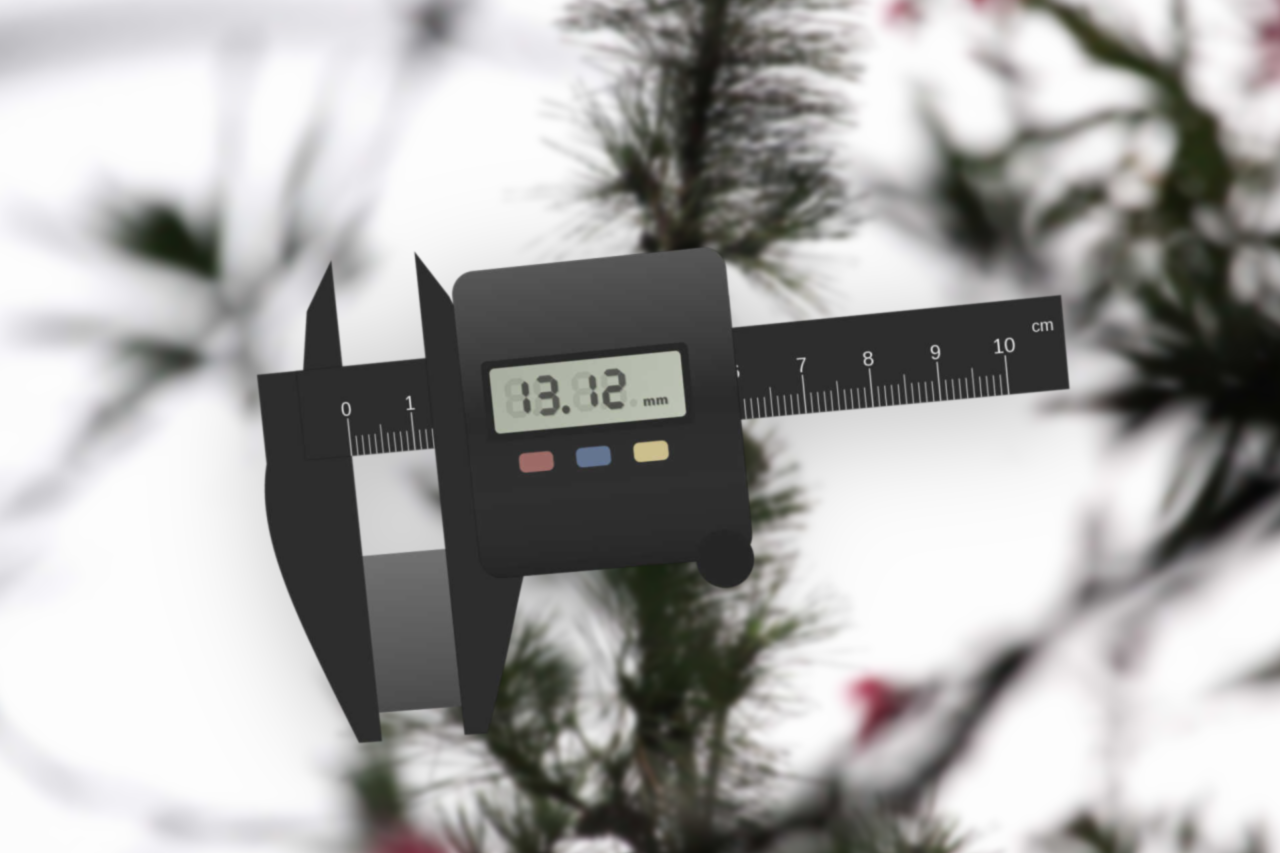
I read 13.12 mm
